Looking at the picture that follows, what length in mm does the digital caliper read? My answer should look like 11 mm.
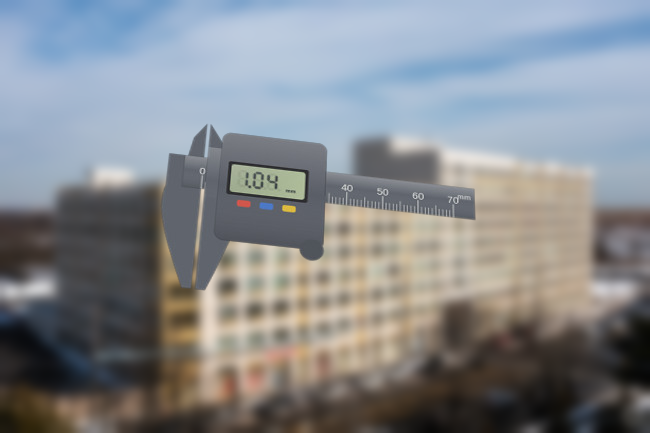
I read 1.04 mm
